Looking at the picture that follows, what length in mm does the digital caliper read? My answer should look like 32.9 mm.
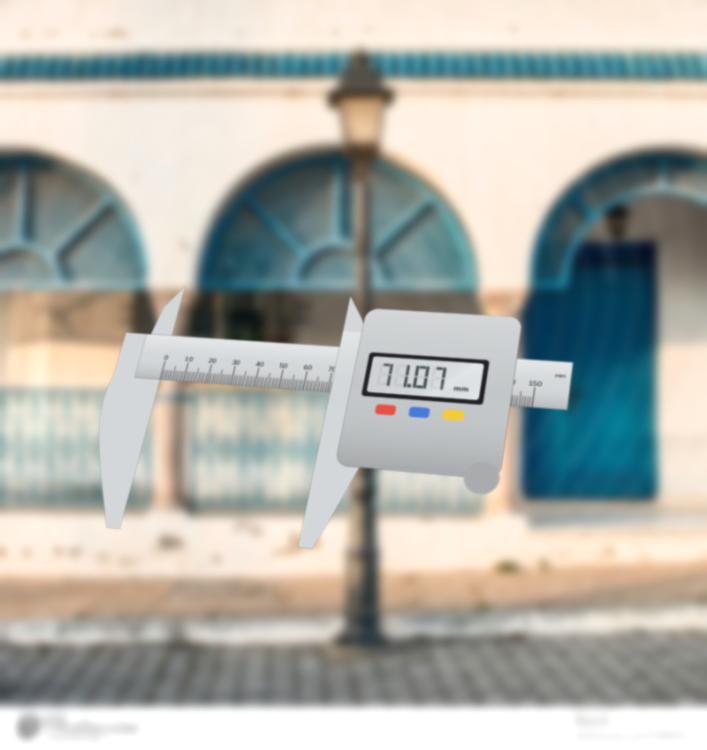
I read 71.07 mm
